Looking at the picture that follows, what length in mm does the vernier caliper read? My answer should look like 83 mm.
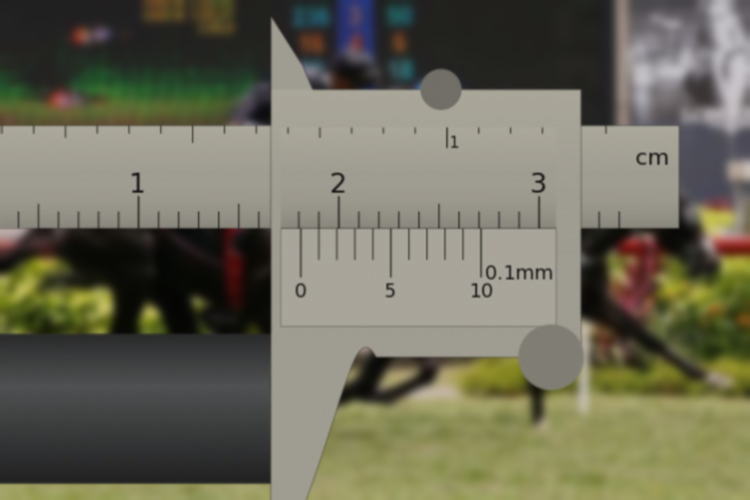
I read 18.1 mm
